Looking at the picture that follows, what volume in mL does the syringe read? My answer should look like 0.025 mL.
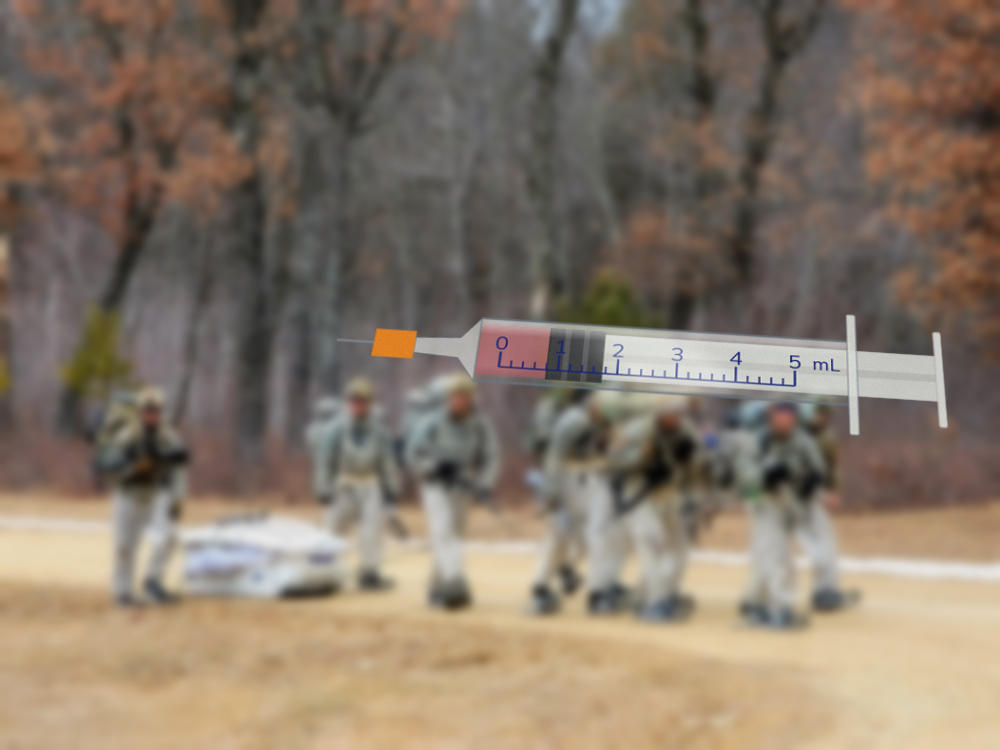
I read 0.8 mL
